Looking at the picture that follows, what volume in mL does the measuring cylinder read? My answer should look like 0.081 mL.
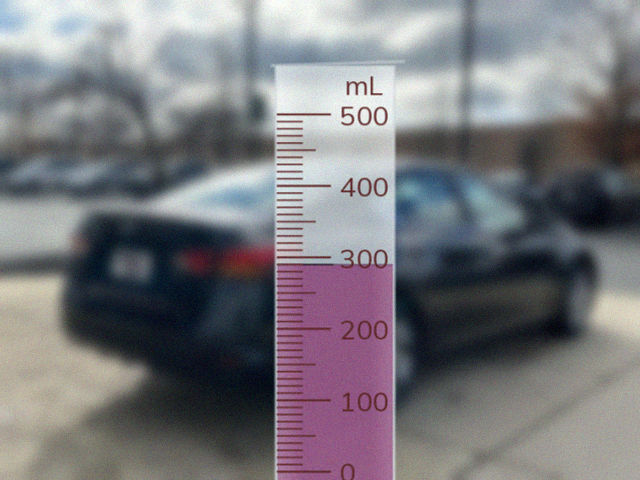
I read 290 mL
